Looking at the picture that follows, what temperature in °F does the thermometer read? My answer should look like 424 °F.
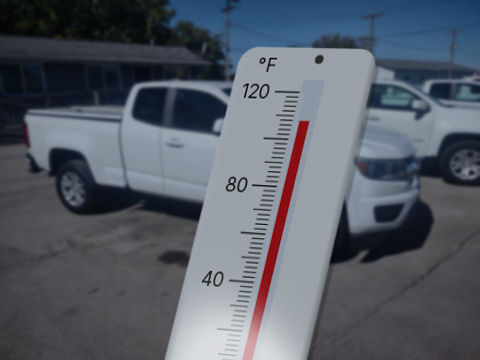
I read 108 °F
